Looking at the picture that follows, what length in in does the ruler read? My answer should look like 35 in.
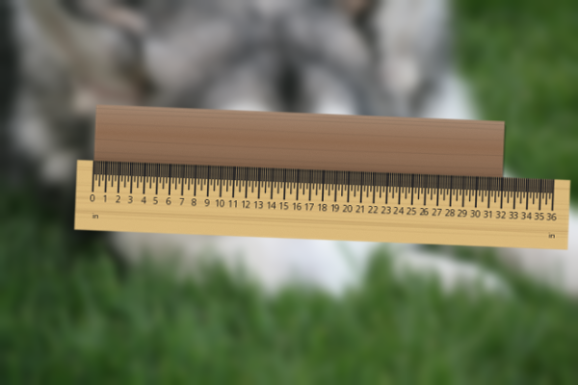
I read 32 in
